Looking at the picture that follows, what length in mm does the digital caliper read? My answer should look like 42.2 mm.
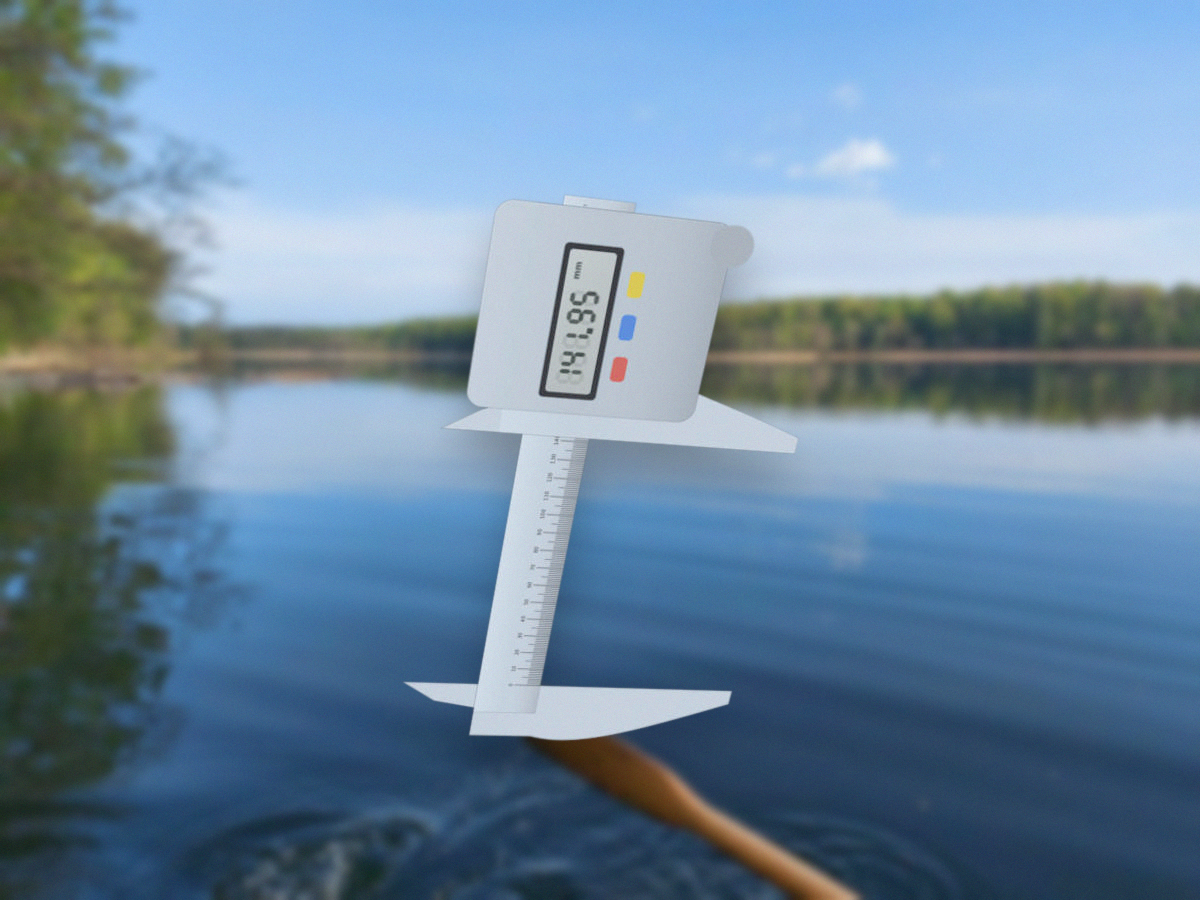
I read 141.95 mm
